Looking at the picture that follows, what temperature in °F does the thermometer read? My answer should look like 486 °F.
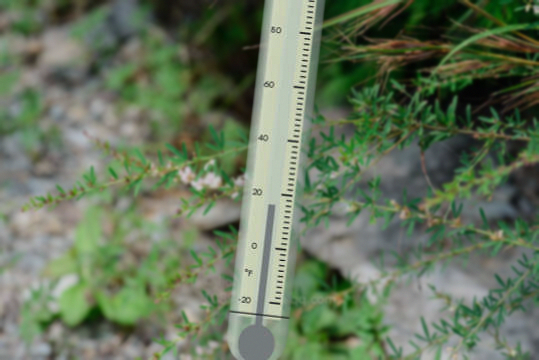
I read 16 °F
